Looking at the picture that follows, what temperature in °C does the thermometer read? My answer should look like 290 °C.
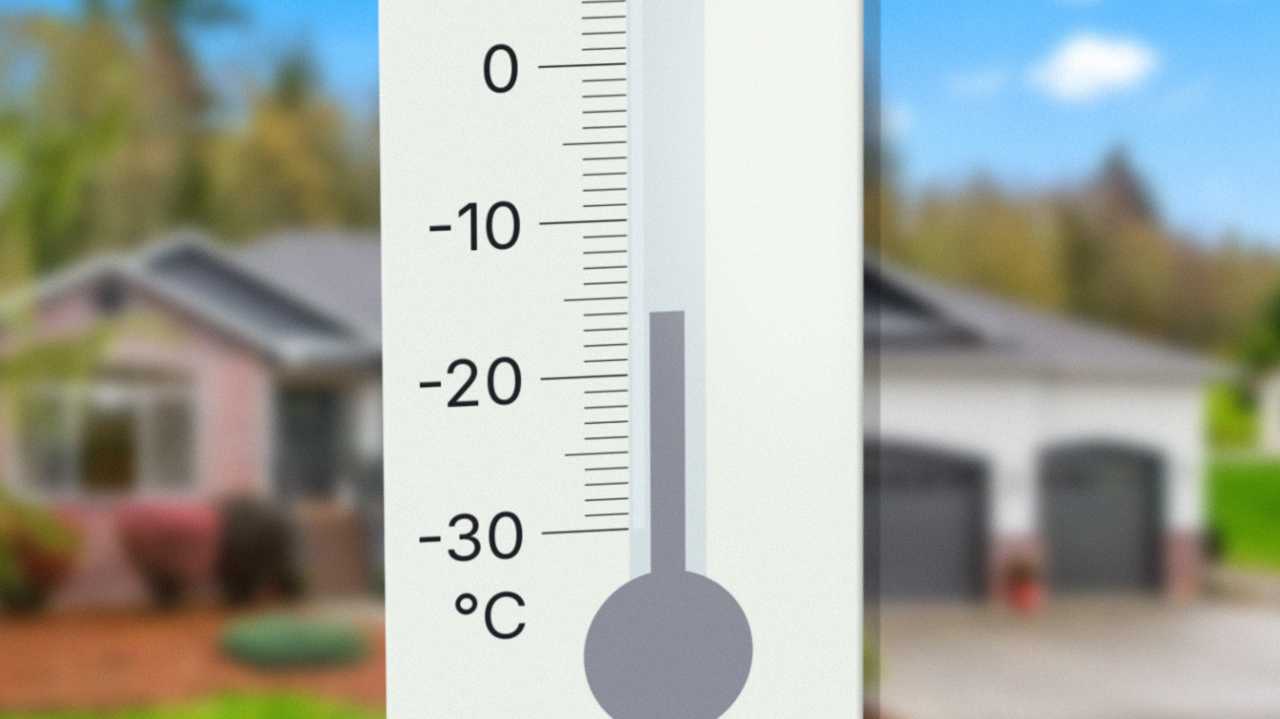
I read -16 °C
